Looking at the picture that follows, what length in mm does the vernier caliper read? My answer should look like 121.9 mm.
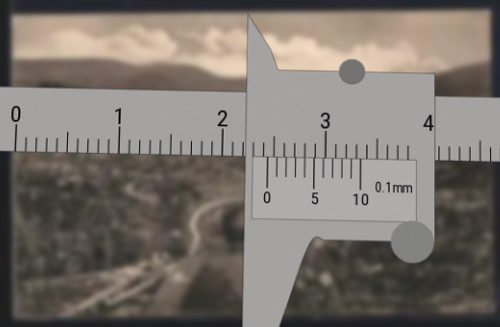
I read 24.4 mm
